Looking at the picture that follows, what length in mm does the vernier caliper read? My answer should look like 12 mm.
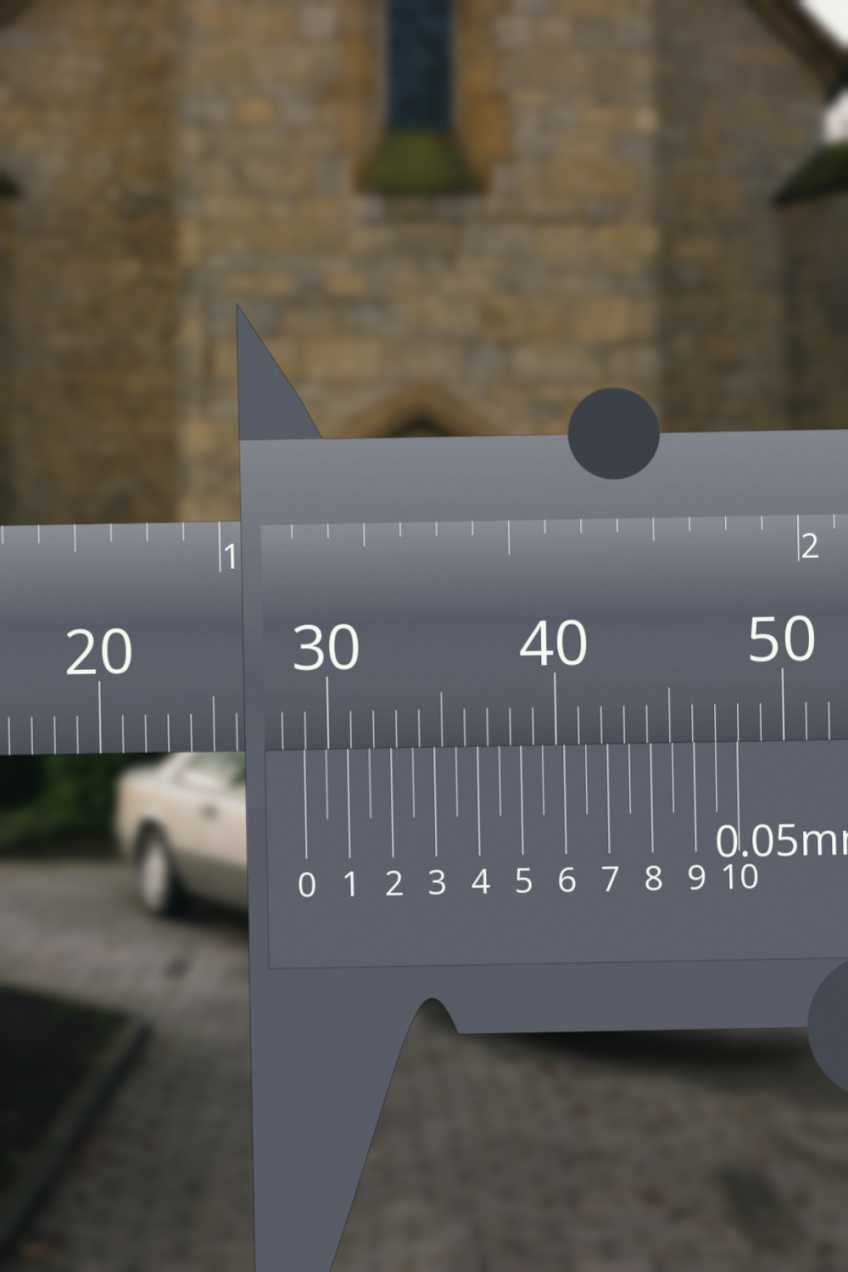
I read 28.95 mm
